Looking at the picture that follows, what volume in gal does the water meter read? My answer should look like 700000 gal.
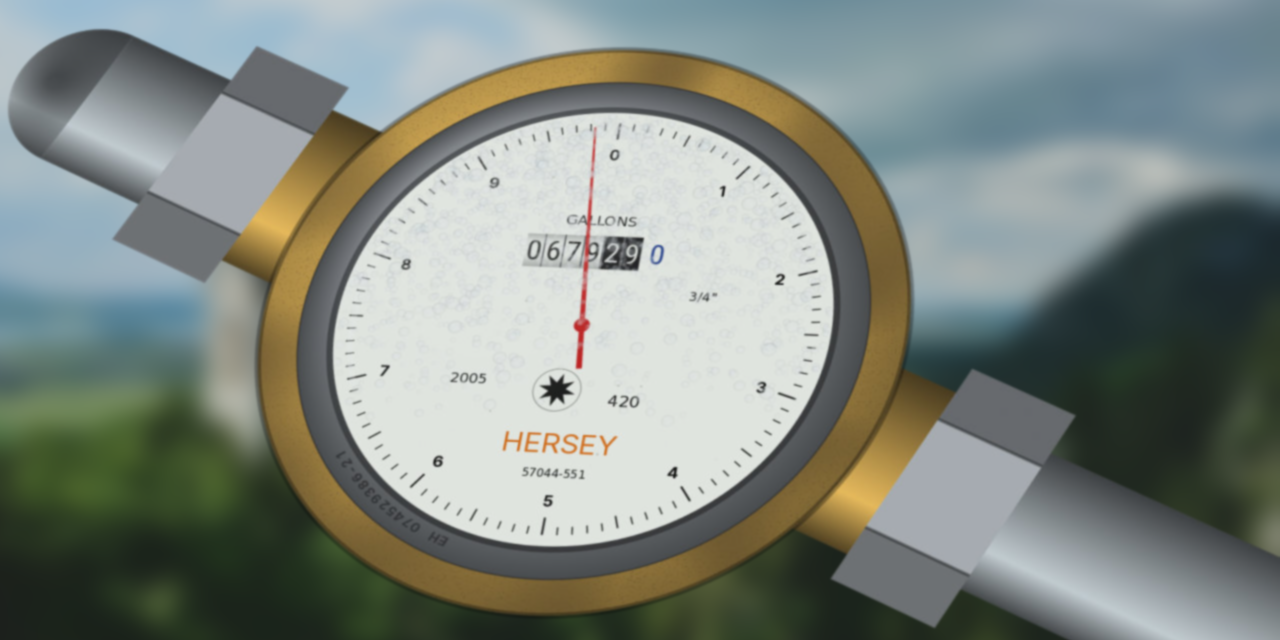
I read 679289.8 gal
